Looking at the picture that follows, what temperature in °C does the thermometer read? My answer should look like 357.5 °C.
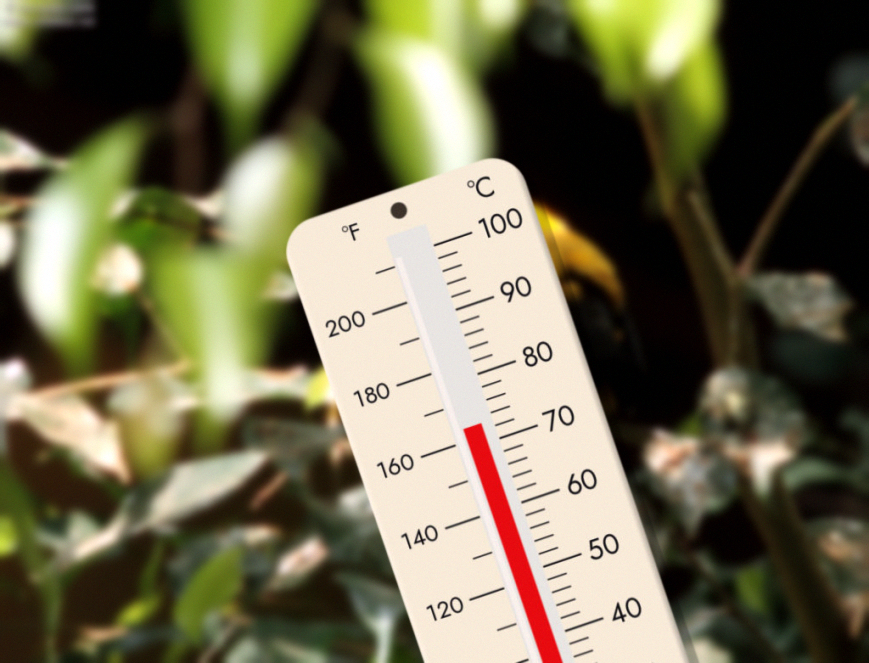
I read 73 °C
